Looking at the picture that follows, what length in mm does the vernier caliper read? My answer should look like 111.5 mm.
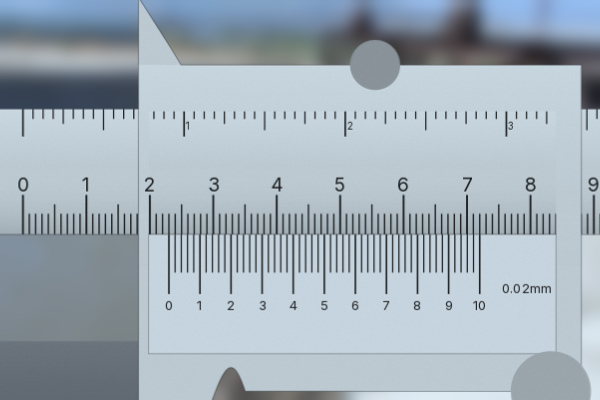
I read 23.0 mm
